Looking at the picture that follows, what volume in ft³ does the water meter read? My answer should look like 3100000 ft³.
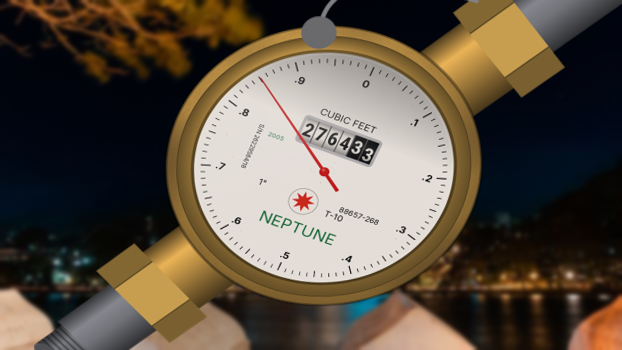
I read 276432.85 ft³
